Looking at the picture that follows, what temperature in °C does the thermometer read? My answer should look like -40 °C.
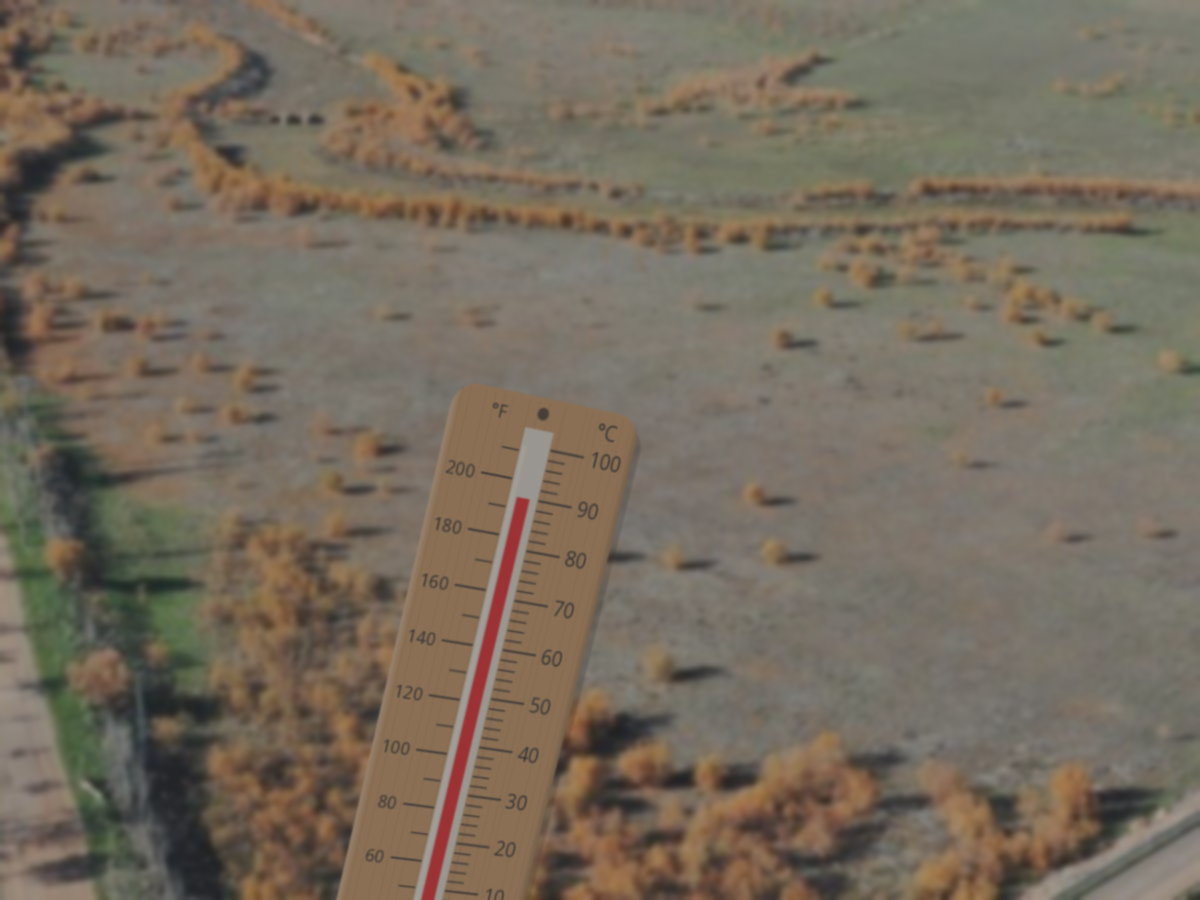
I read 90 °C
